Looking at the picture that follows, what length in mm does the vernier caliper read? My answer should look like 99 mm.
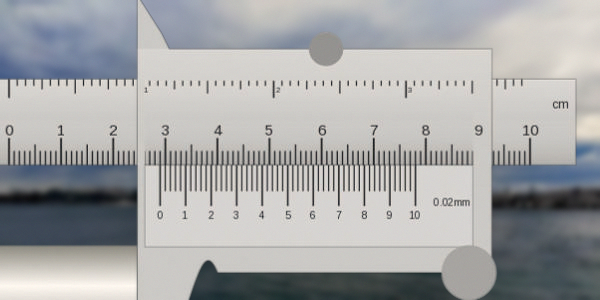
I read 29.0 mm
